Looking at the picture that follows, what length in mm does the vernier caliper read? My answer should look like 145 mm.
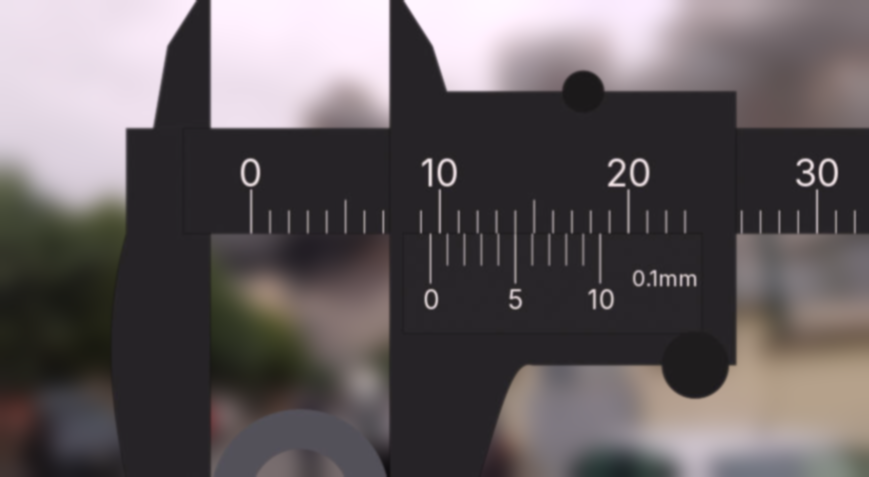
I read 9.5 mm
